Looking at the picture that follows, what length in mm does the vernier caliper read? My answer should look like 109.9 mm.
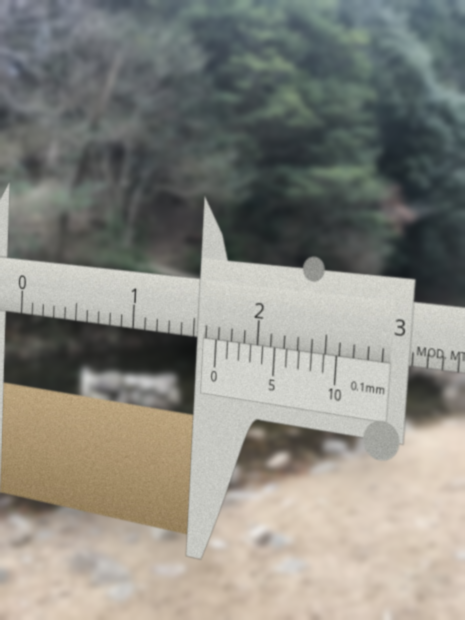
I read 16.8 mm
